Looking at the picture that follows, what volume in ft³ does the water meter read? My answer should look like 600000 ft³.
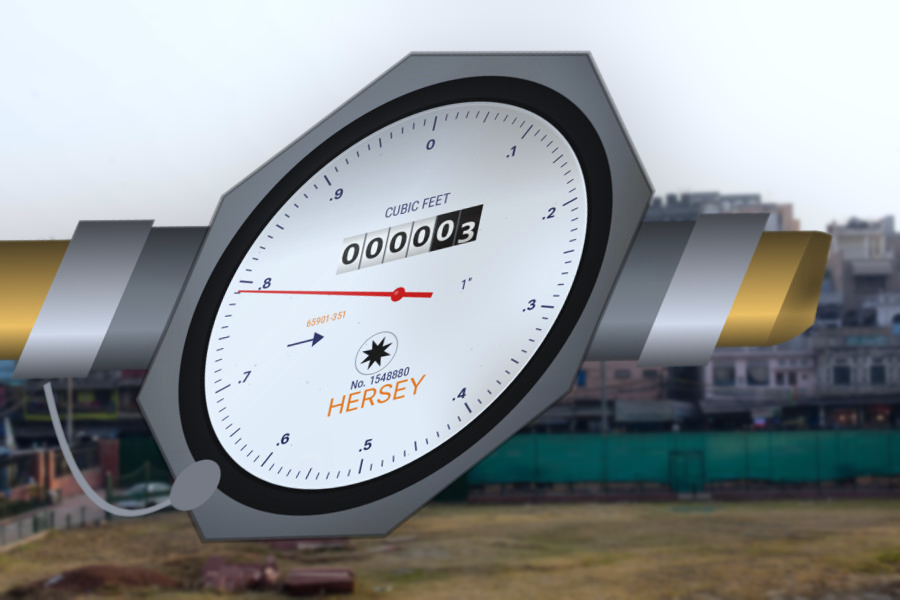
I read 2.79 ft³
